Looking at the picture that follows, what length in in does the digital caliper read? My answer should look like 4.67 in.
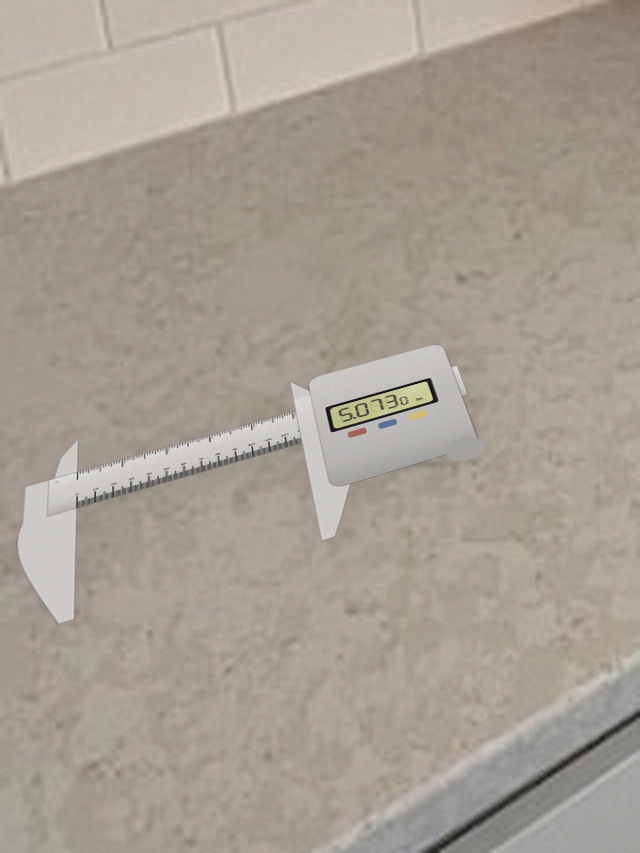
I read 5.0730 in
